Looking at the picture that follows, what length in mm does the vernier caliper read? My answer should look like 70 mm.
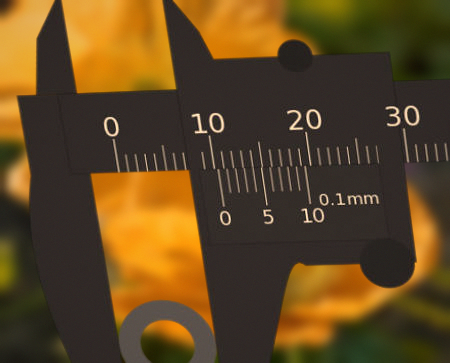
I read 10.4 mm
